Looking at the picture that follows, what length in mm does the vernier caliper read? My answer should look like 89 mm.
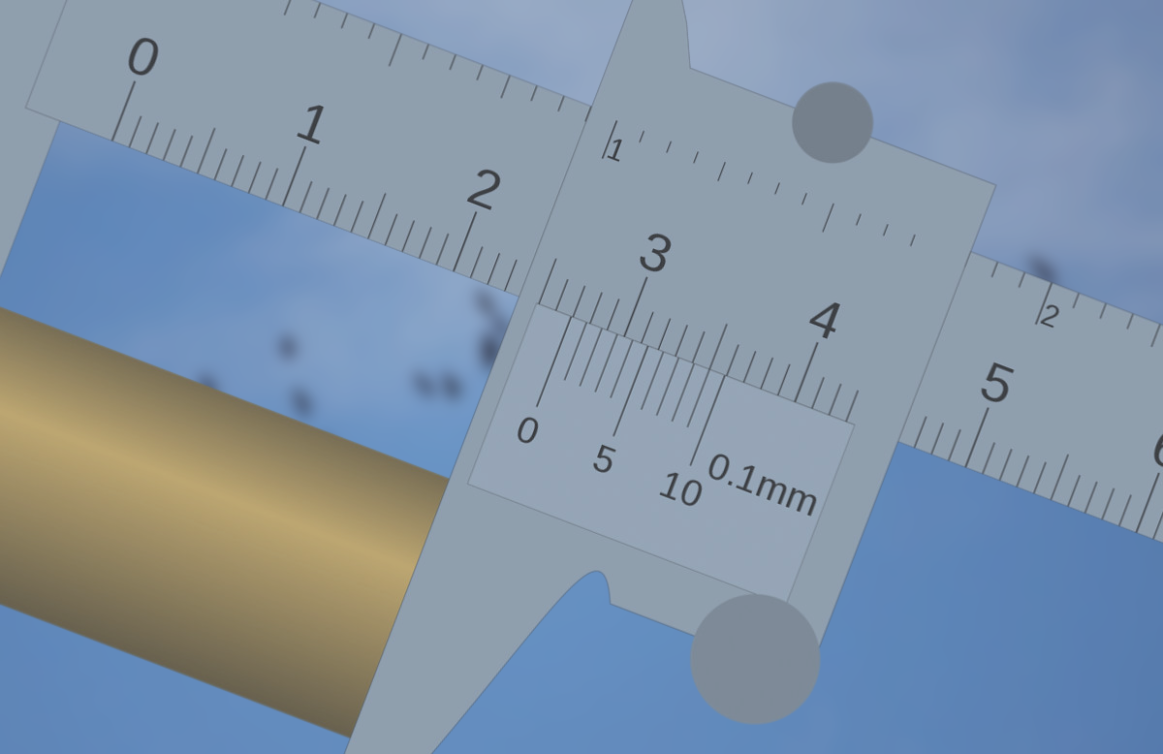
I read 26.9 mm
